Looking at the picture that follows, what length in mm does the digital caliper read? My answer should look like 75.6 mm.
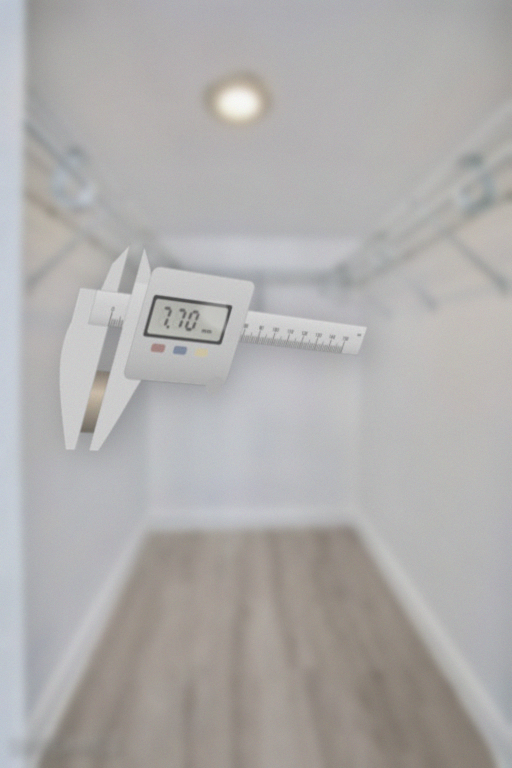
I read 7.70 mm
